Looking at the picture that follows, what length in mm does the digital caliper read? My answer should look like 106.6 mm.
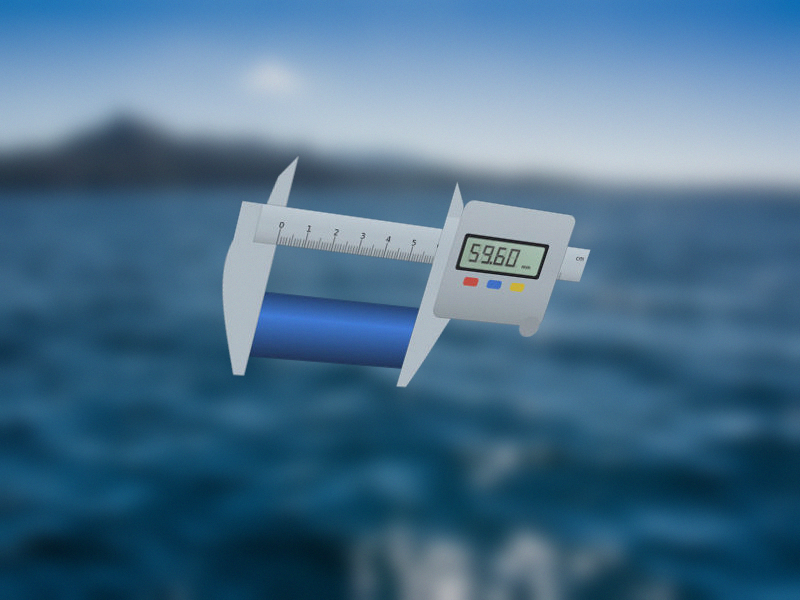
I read 59.60 mm
